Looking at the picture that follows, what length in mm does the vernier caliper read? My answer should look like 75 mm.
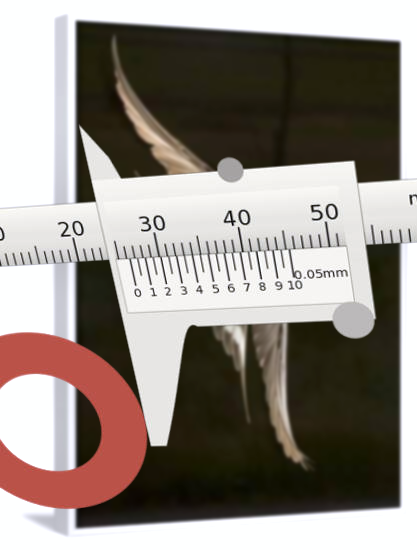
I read 26.4 mm
